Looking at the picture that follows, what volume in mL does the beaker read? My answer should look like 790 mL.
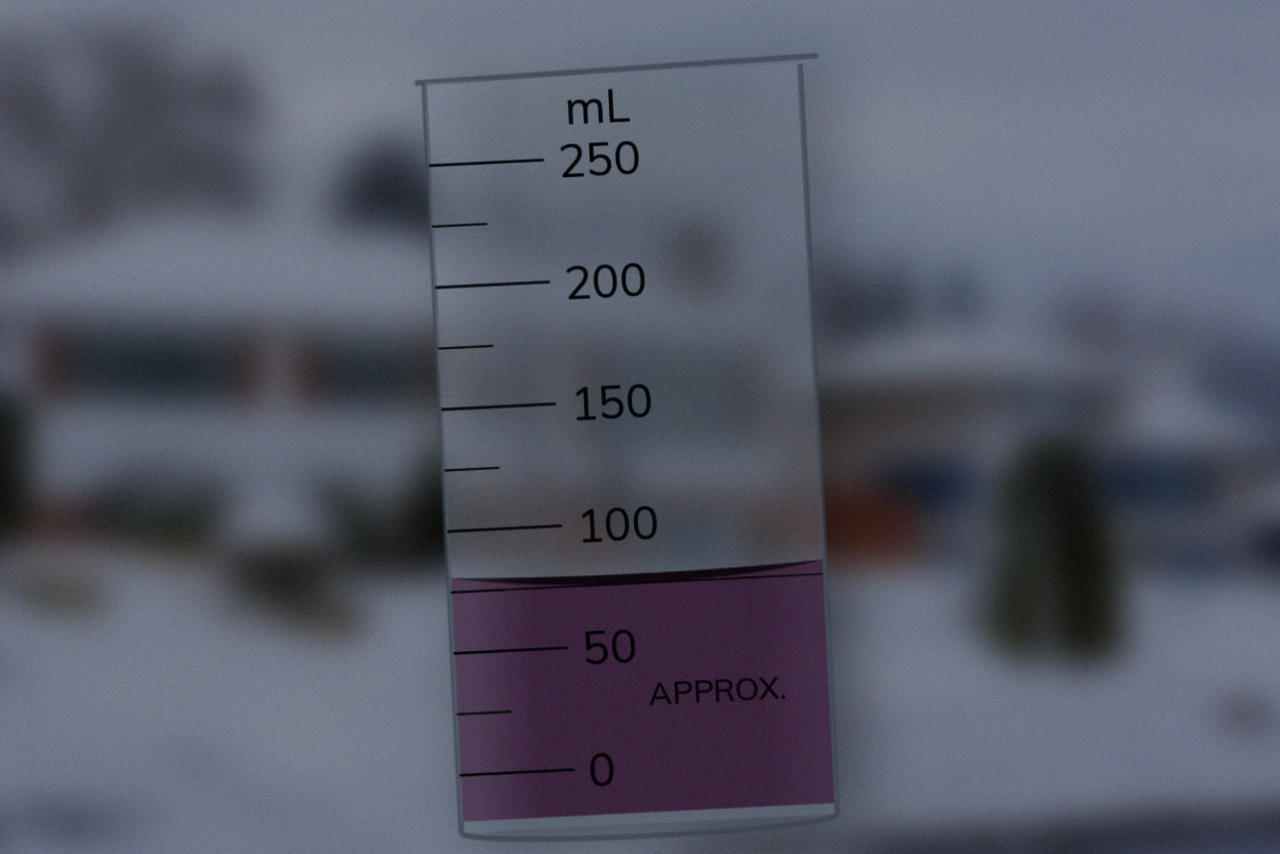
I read 75 mL
